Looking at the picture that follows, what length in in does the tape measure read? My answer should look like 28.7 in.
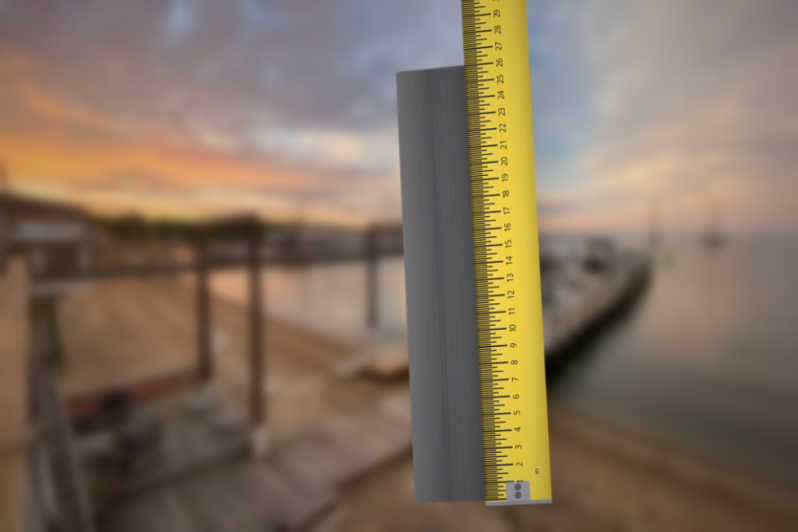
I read 26 in
